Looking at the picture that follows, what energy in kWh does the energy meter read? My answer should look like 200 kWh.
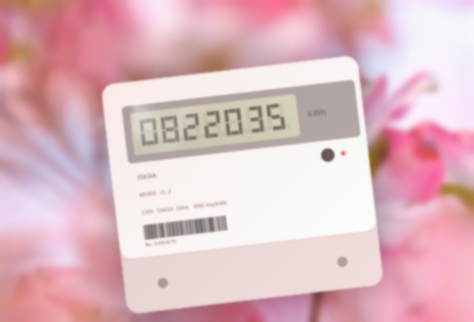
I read 822035 kWh
